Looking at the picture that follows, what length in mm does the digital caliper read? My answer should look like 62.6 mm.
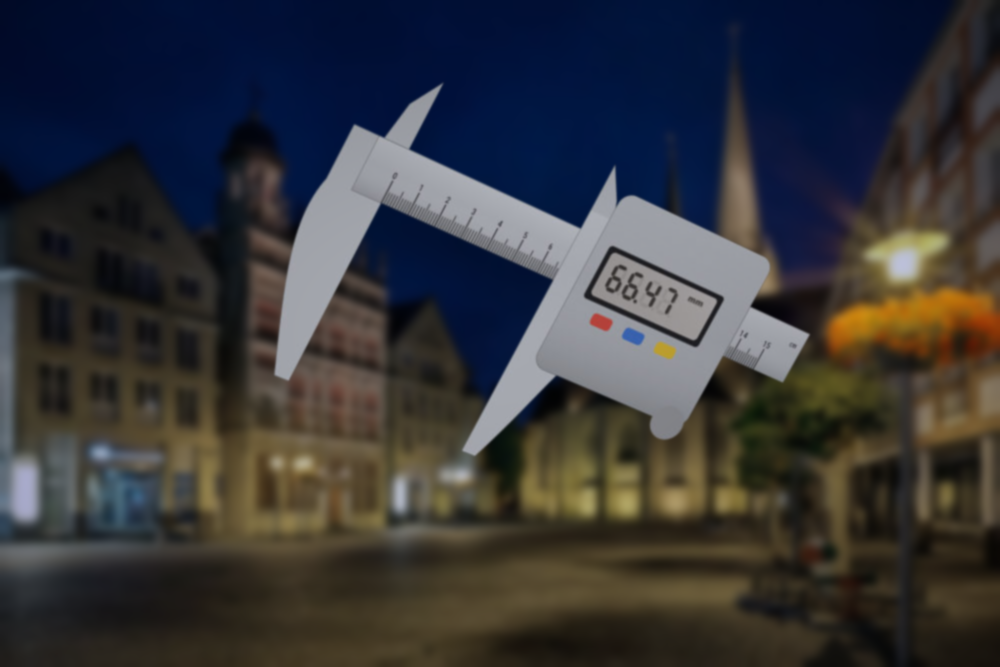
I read 66.47 mm
